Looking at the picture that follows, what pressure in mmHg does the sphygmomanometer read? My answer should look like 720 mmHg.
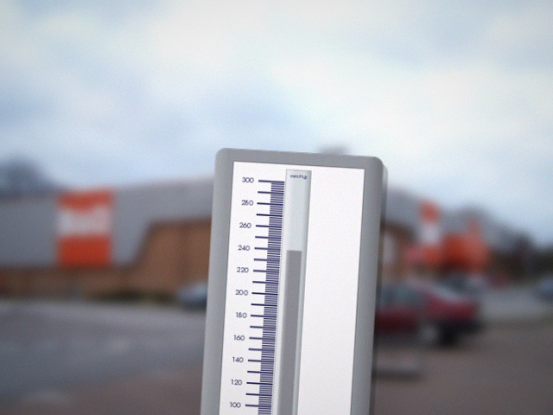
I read 240 mmHg
